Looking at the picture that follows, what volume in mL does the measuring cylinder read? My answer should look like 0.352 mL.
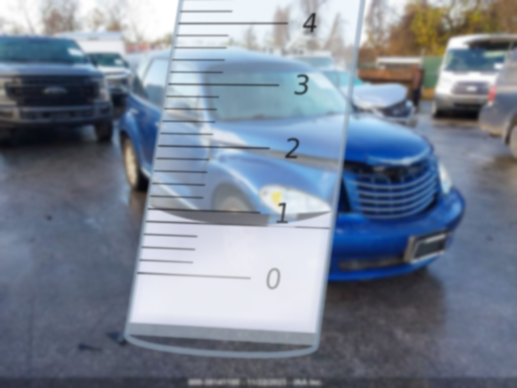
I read 0.8 mL
